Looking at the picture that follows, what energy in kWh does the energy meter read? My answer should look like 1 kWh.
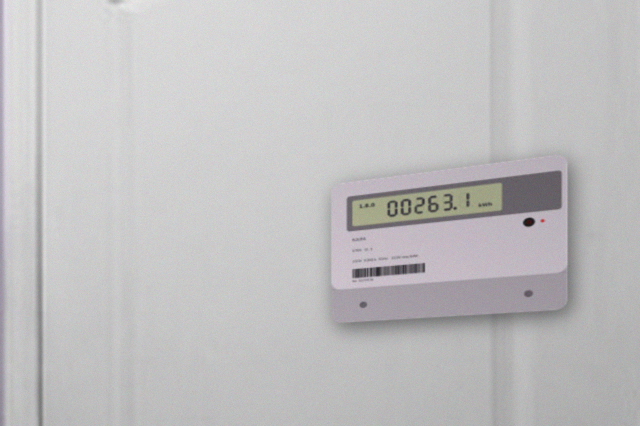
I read 263.1 kWh
